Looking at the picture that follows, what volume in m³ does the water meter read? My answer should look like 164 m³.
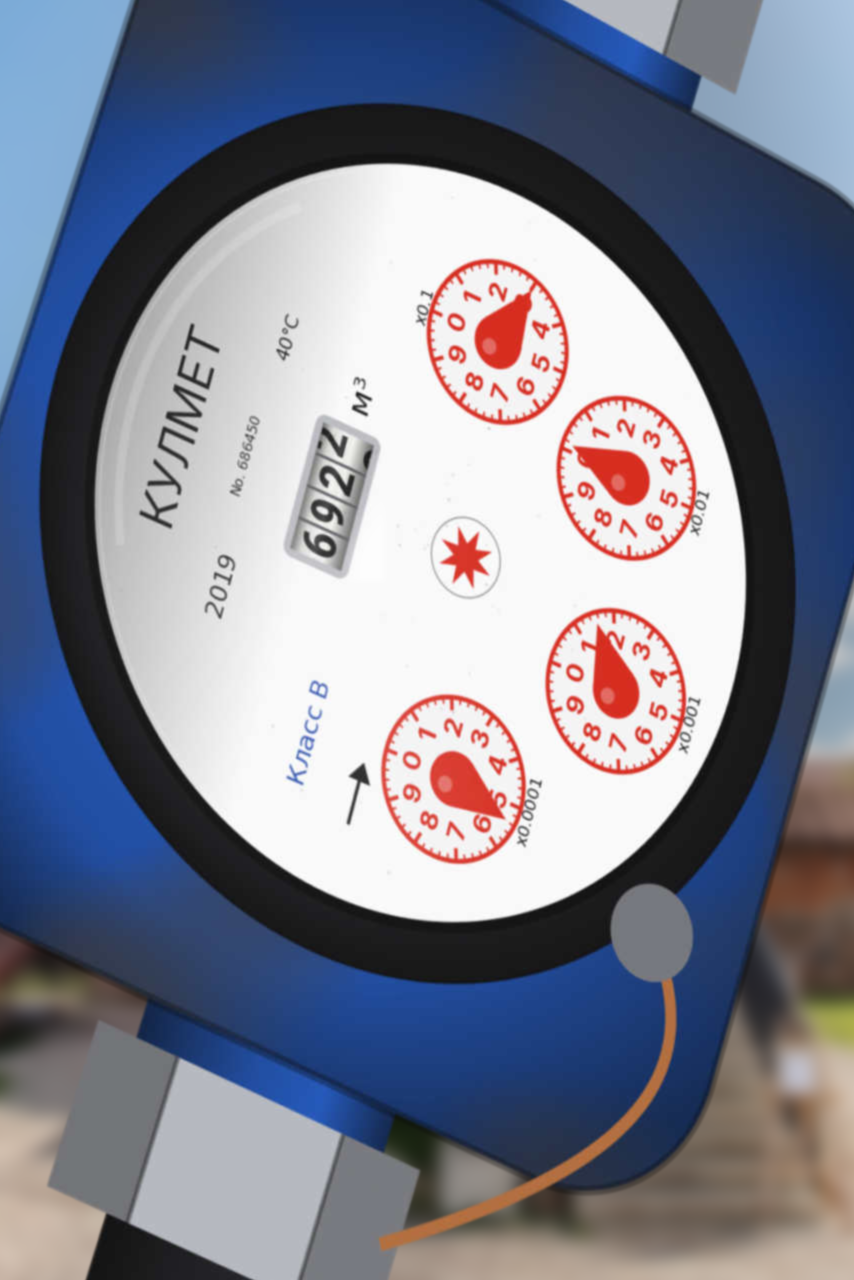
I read 6922.3015 m³
